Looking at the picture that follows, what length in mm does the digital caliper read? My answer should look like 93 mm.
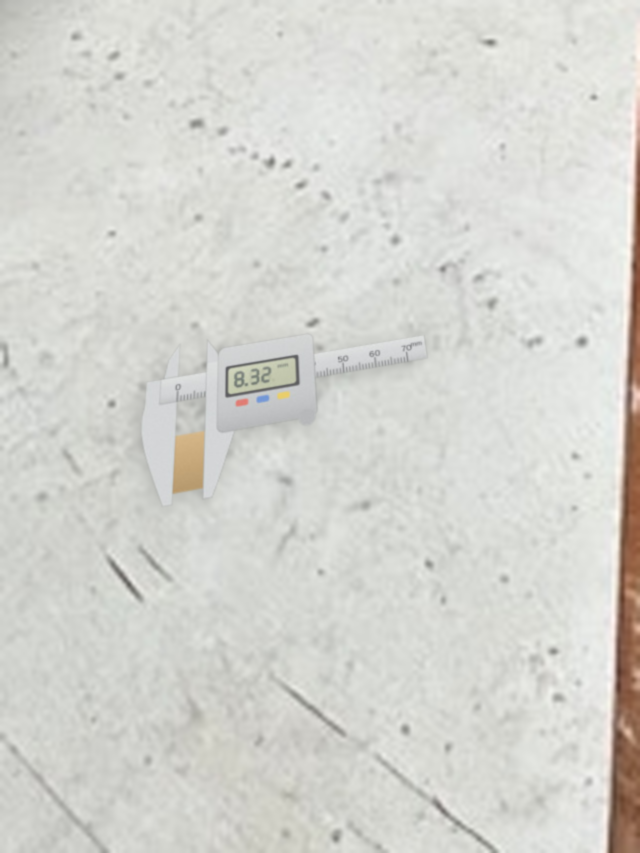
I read 8.32 mm
